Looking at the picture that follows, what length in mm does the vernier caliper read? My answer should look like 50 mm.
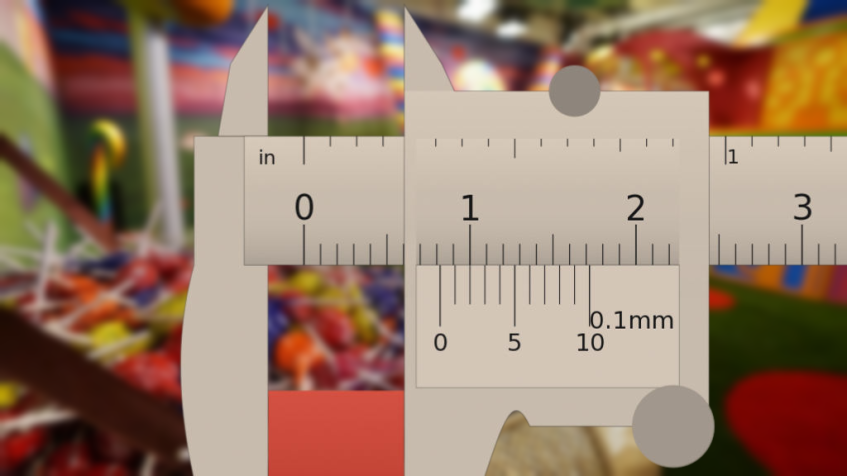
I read 8.2 mm
